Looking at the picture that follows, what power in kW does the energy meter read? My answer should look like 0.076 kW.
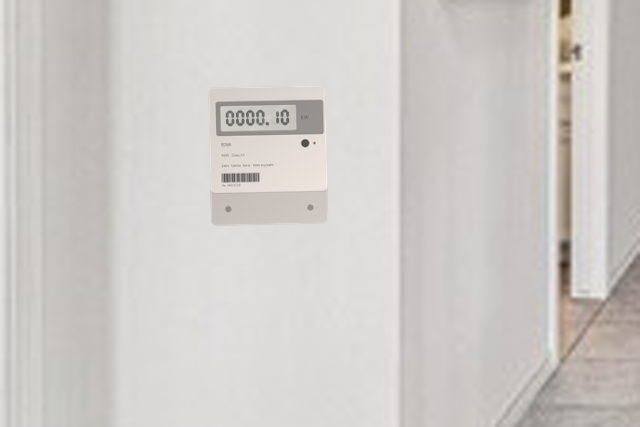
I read 0.10 kW
